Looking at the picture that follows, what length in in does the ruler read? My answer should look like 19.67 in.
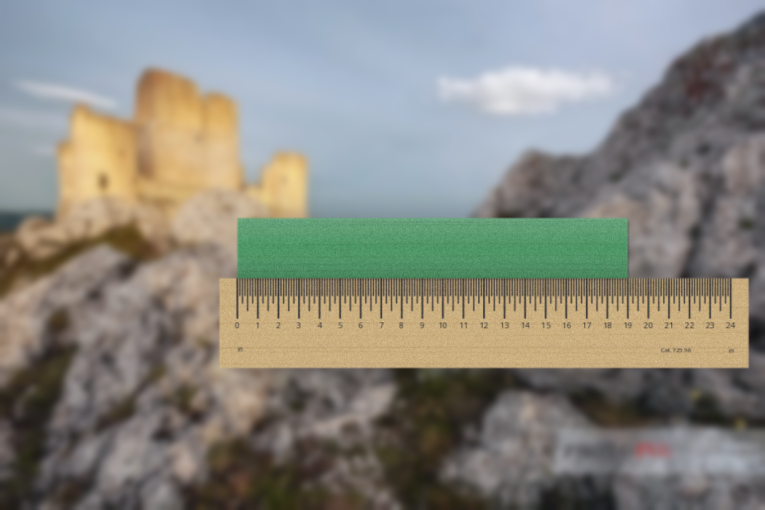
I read 19 in
